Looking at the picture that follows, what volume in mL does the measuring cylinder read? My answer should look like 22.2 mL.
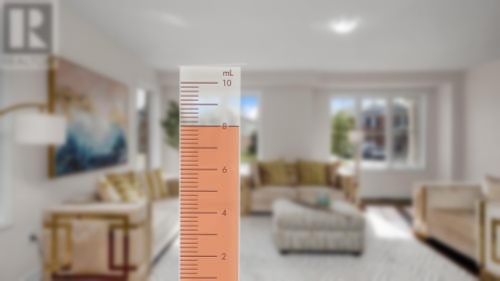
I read 8 mL
